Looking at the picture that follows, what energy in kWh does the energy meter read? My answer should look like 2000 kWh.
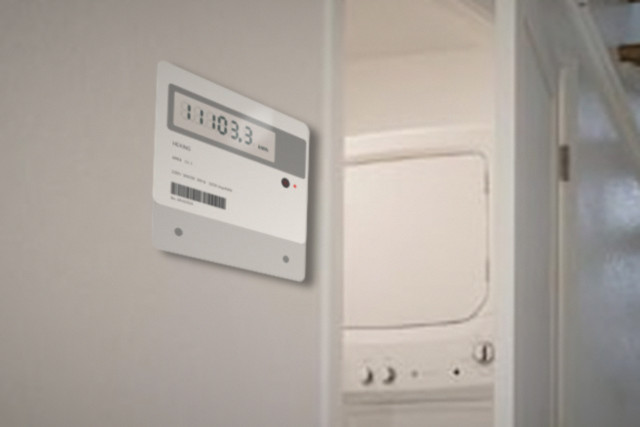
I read 11103.3 kWh
